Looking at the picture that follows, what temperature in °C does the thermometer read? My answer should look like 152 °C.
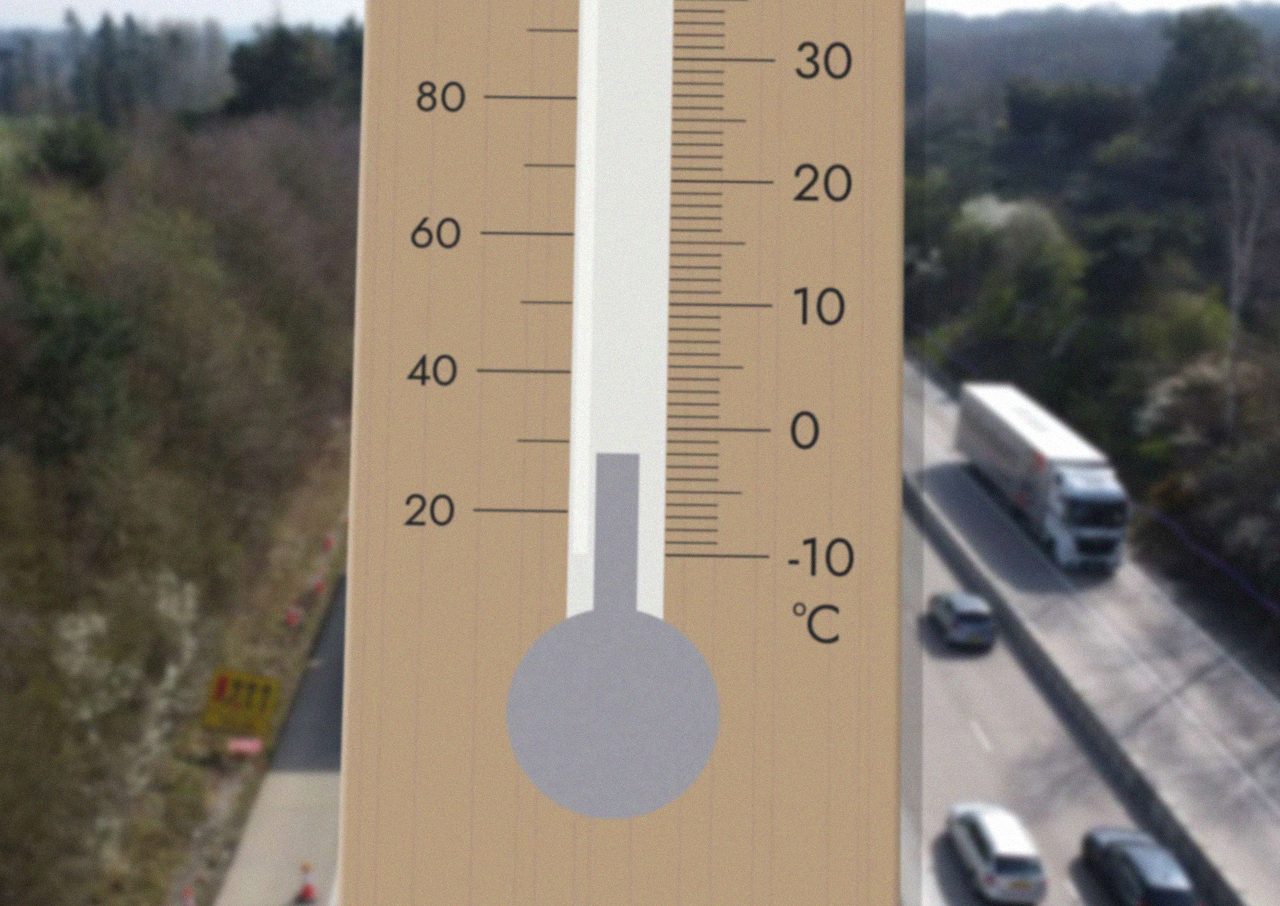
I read -2 °C
